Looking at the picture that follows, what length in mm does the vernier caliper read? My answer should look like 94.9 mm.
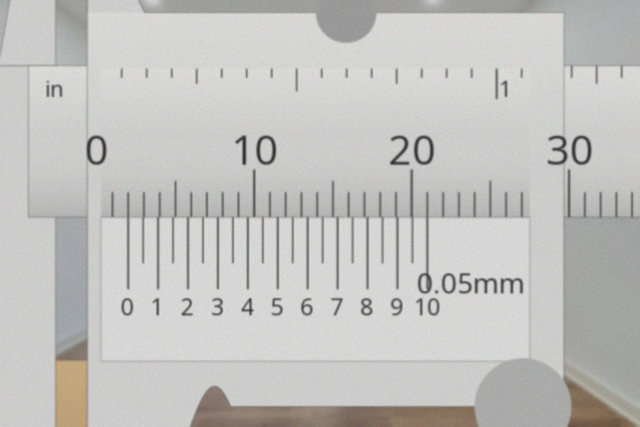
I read 2.0 mm
